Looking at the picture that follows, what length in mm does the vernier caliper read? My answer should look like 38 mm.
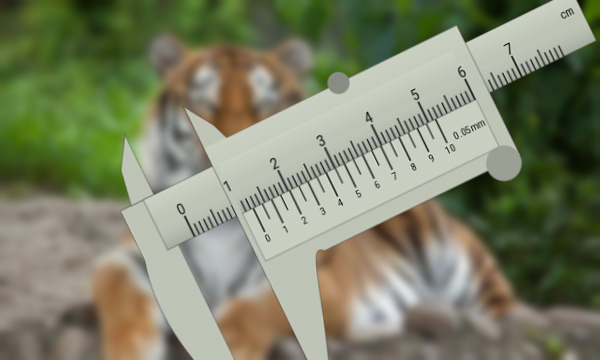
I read 12.5 mm
